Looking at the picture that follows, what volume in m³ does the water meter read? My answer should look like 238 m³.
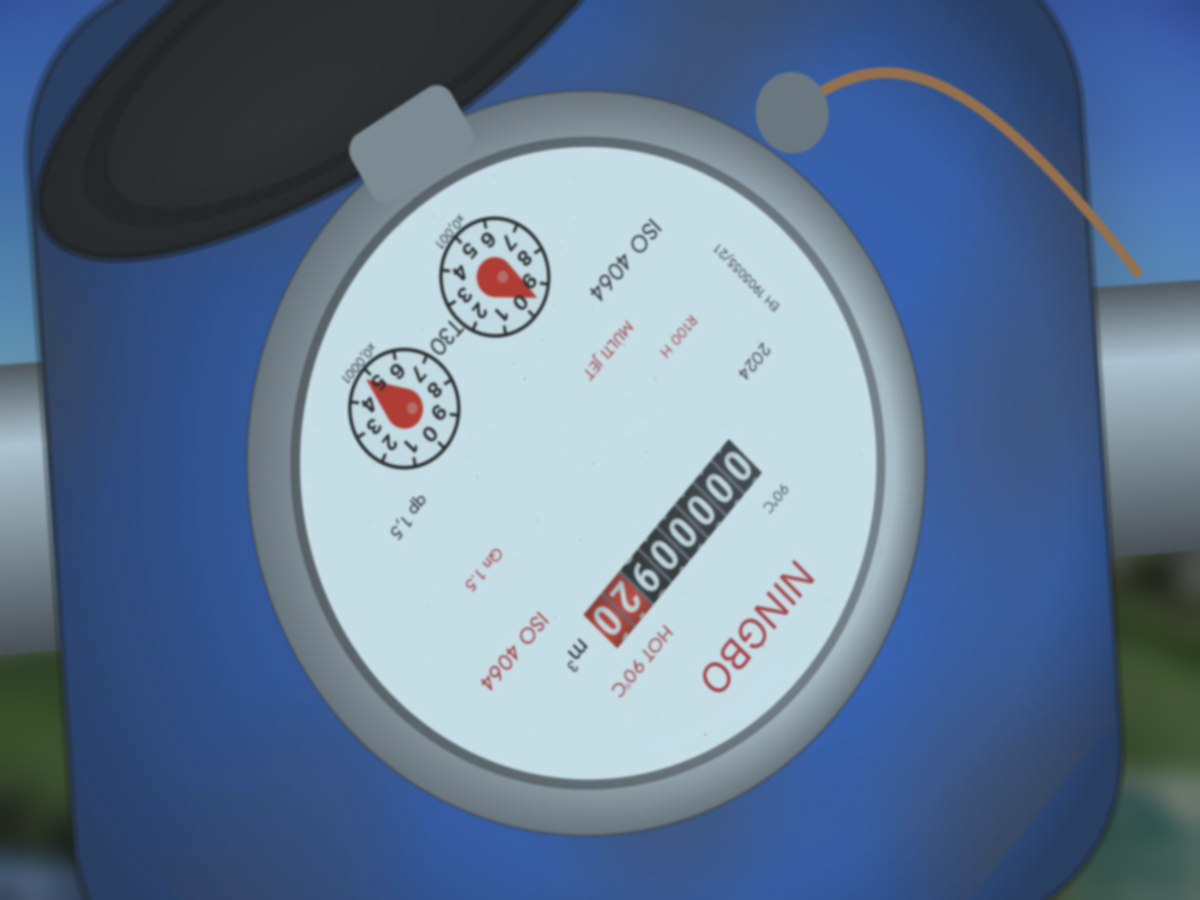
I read 9.1994 m³
